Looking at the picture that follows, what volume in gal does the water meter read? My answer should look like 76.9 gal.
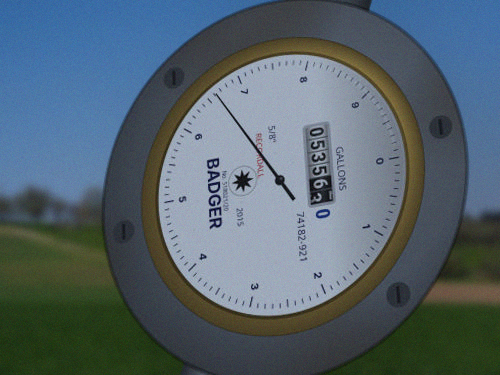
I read 535626.6 gal
